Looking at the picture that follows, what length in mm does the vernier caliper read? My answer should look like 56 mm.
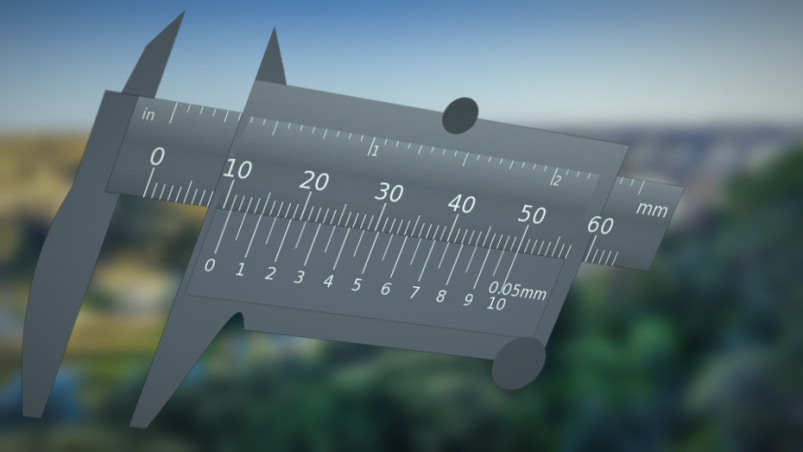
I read 11.0 mm
